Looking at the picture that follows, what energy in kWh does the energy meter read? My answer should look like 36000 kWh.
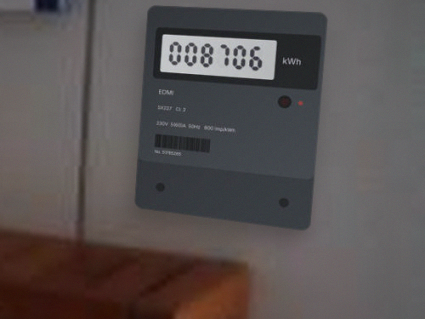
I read 8706 kWh
